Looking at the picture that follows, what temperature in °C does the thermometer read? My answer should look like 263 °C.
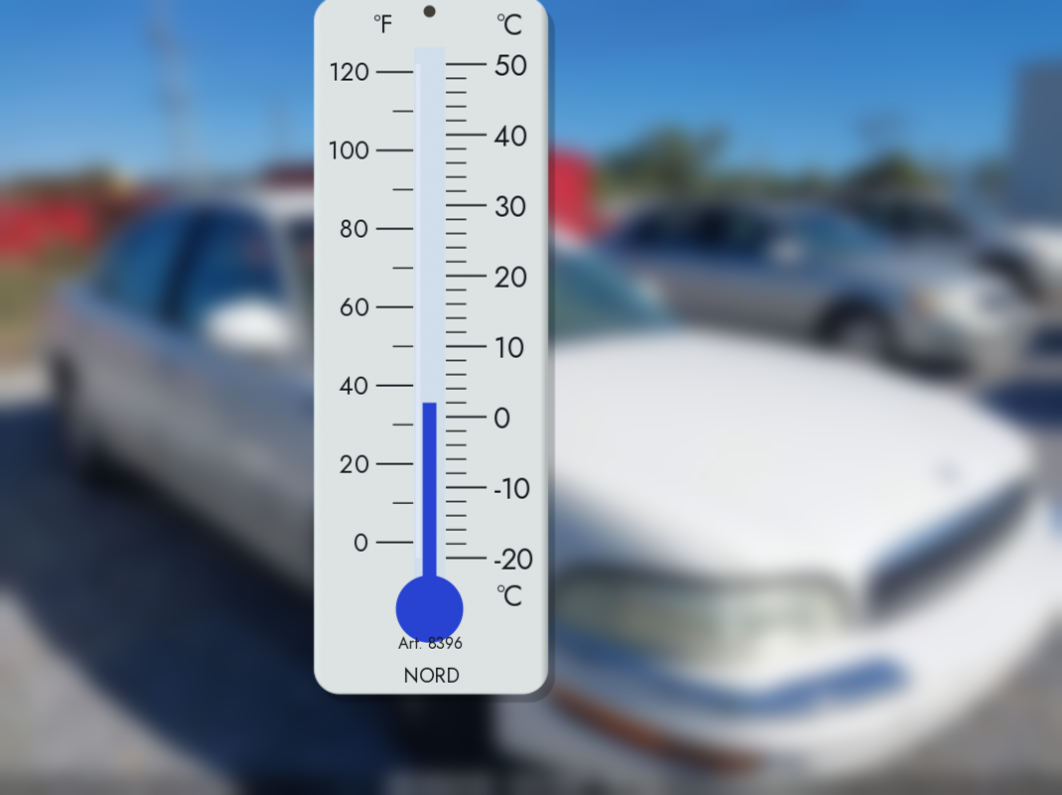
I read 2 °C
